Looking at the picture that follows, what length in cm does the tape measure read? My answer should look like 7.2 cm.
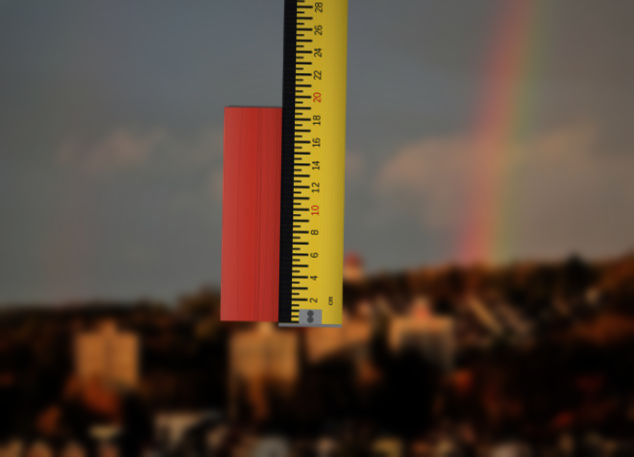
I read 19 cm
